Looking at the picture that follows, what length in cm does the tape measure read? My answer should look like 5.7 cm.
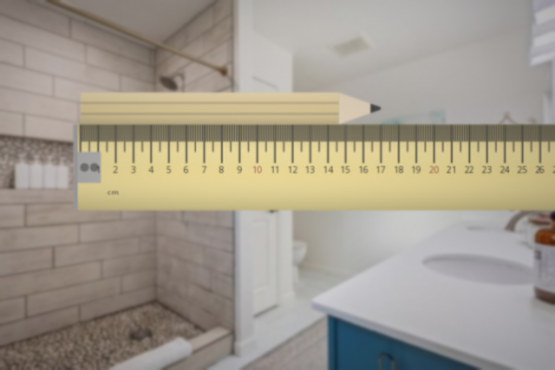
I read 17 cm
